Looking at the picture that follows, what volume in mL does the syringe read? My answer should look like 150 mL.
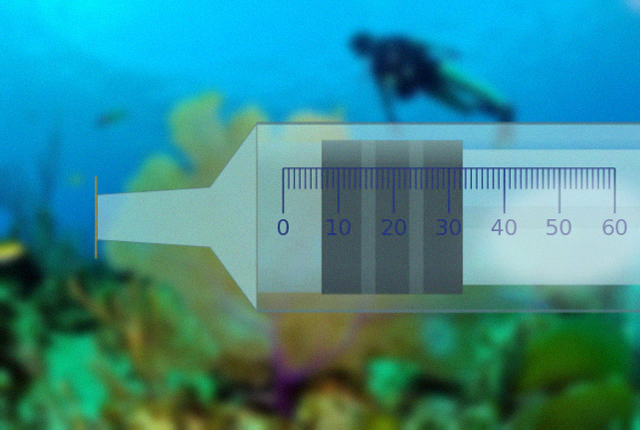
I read 7 mL
